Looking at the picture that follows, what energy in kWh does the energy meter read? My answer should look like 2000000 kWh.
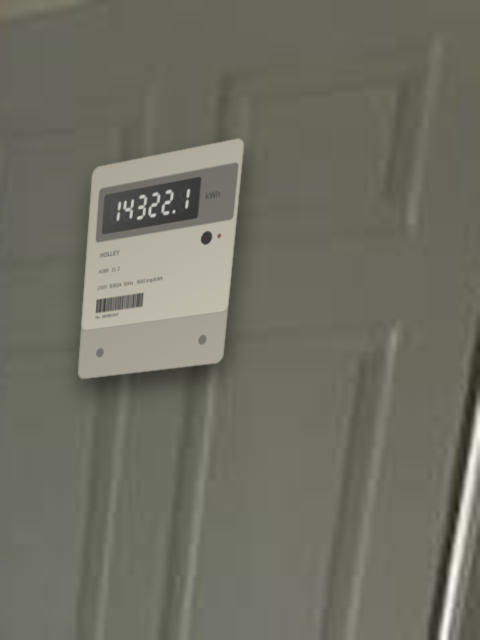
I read 14322.1 kWh
